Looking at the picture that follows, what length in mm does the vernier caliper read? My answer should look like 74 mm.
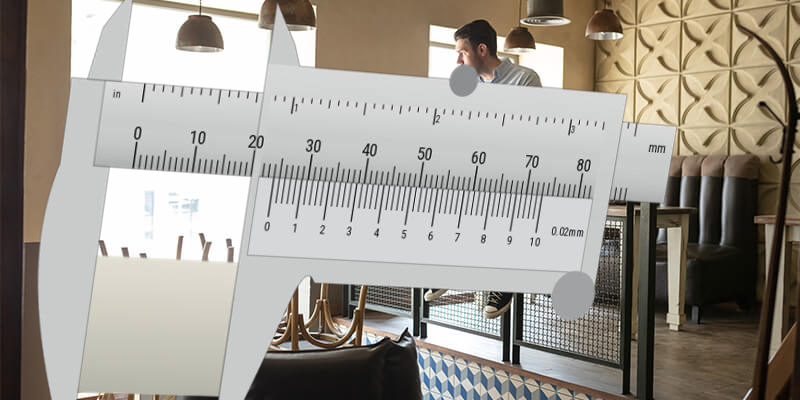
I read 24.0 mm
